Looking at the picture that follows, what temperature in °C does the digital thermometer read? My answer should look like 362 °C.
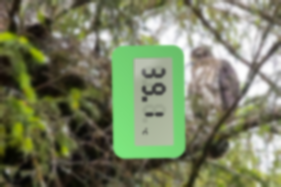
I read 39.1 °C
